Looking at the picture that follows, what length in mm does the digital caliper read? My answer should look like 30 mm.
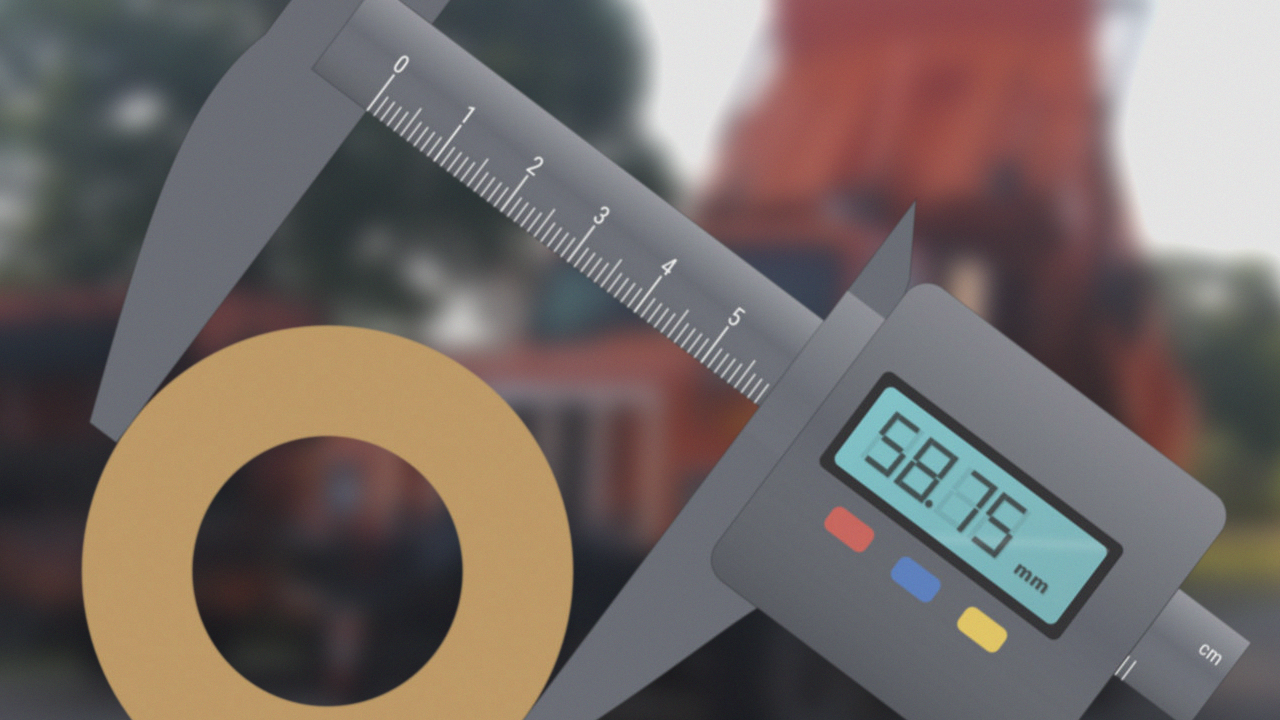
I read 58.75 mm
